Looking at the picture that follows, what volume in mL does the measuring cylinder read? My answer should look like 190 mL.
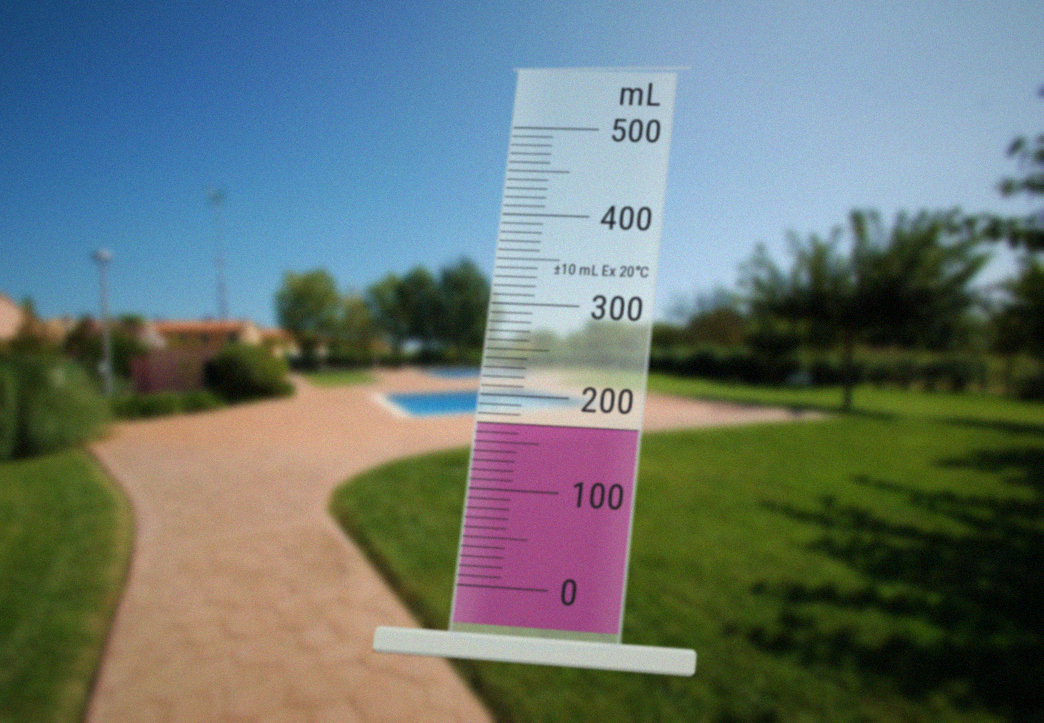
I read 170 mL
